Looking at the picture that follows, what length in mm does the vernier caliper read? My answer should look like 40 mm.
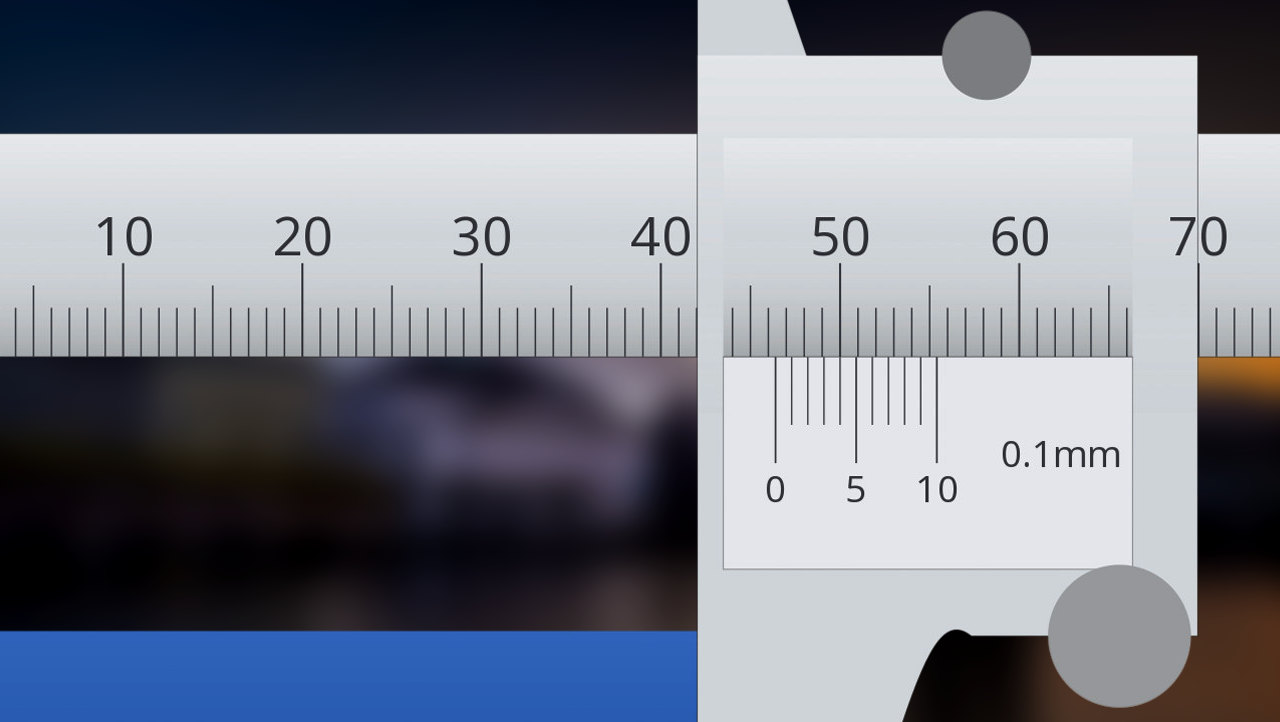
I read 46.4 mm
